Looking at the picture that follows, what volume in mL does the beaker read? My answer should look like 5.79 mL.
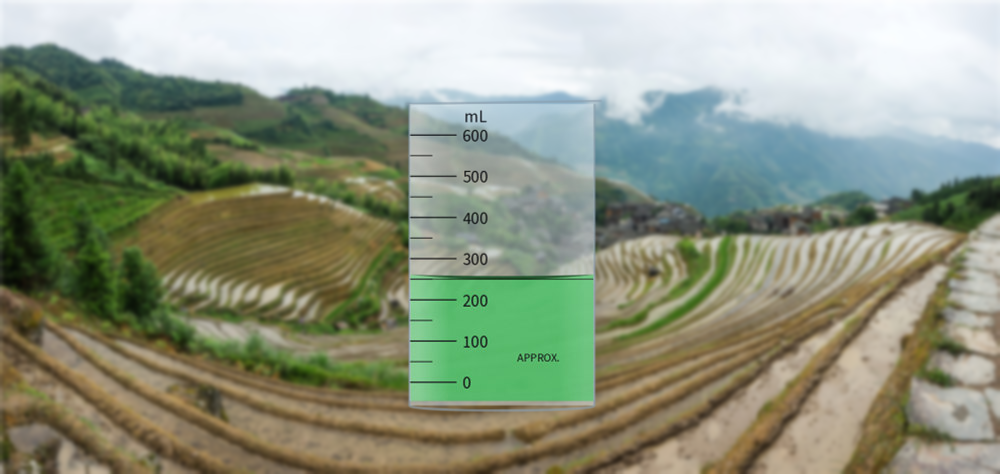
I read 250 mL
